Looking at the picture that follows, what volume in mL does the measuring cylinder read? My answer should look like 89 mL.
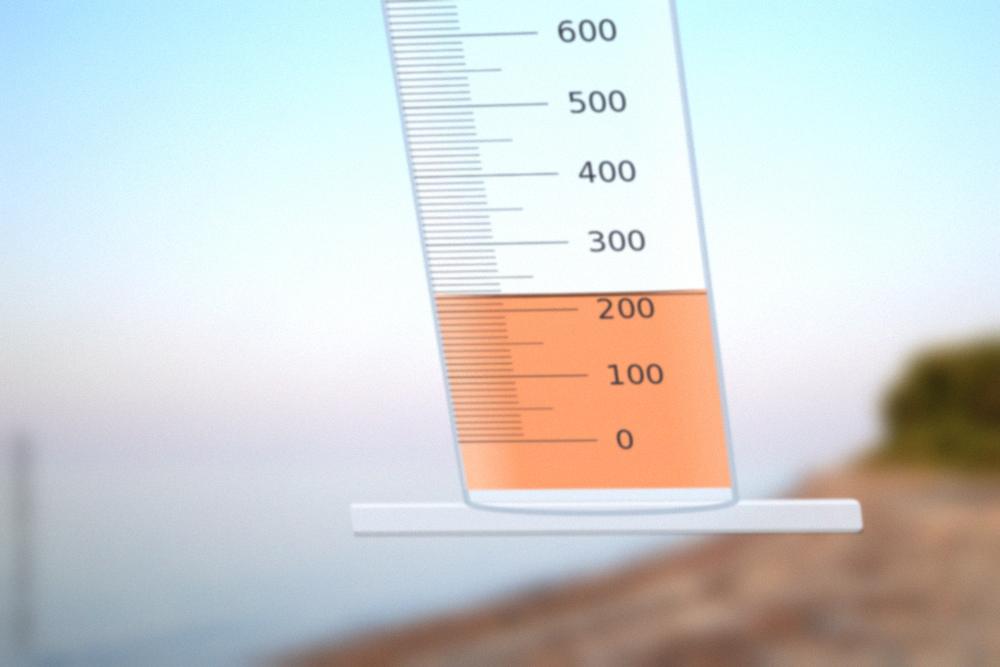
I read 220 mL
